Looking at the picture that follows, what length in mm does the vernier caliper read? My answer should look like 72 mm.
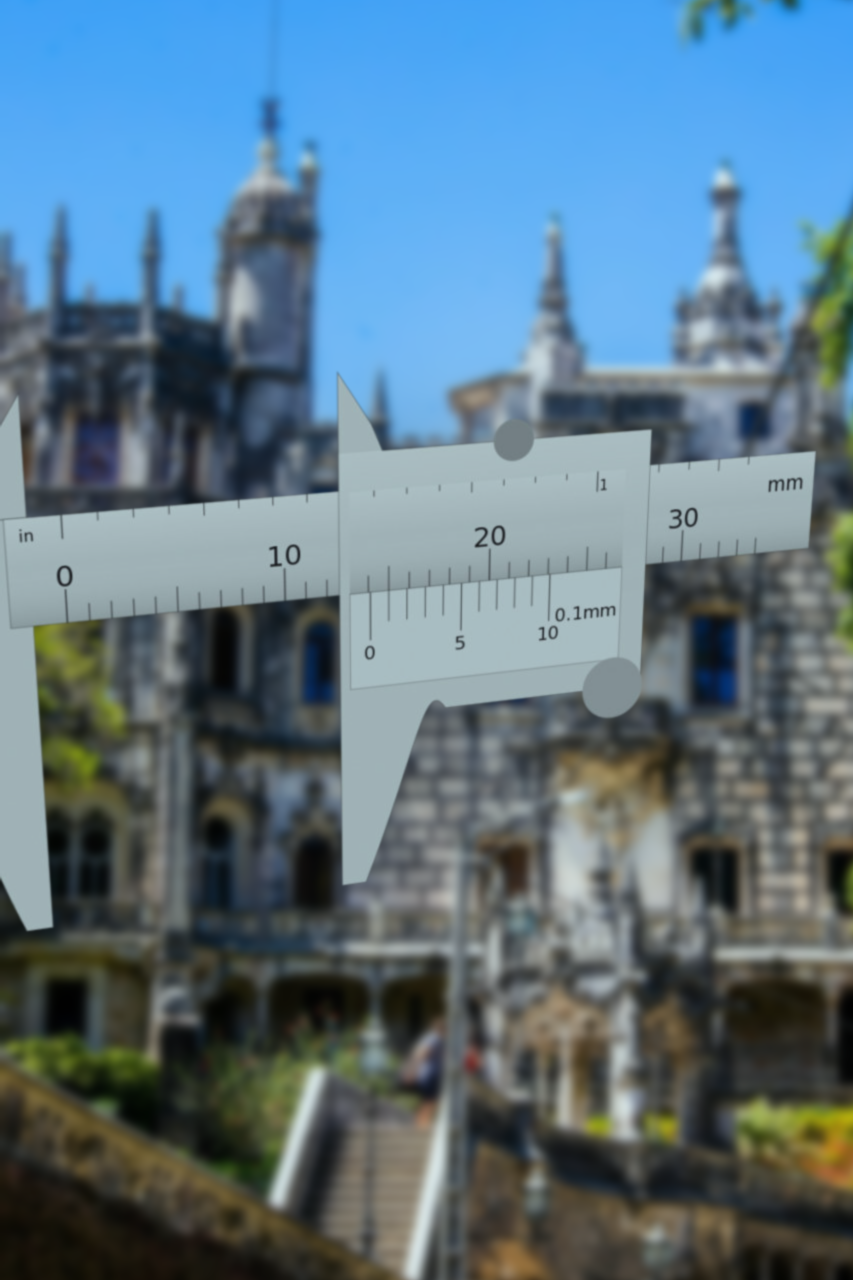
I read 14.1 mm
